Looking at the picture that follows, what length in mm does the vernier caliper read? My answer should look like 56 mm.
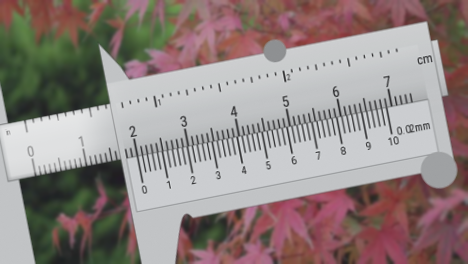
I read 20.0 mm
